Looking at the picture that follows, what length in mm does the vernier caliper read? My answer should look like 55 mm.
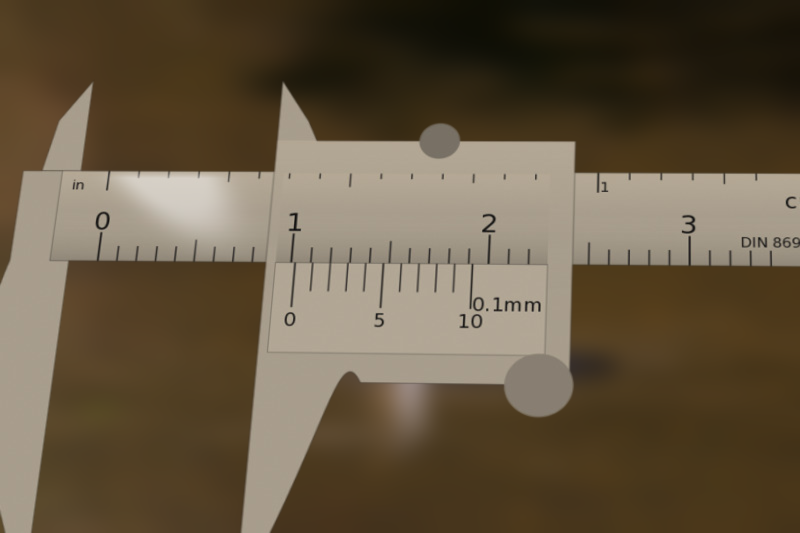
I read 10.2 mm
